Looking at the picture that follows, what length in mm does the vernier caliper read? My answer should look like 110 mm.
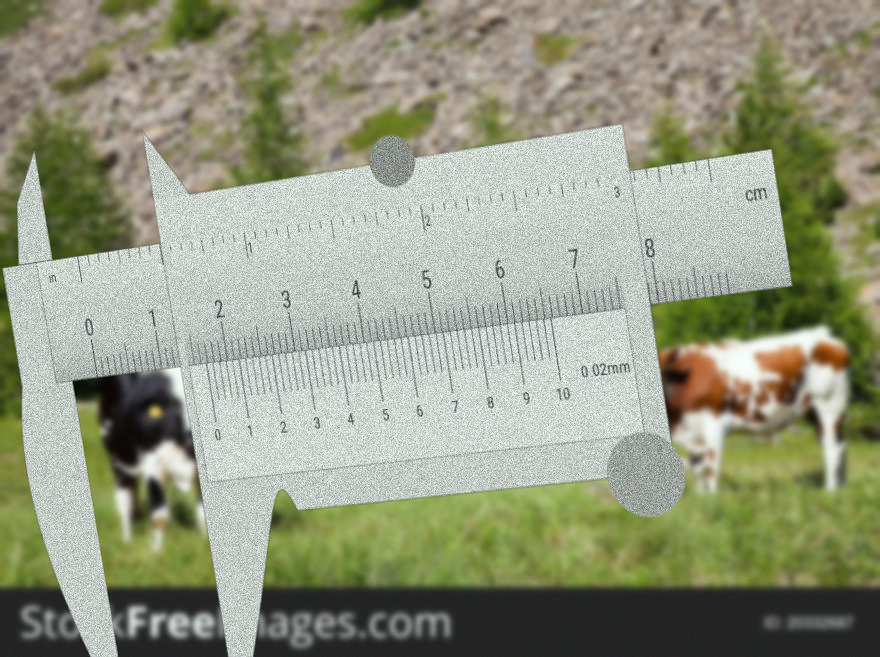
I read 16.8 mm
